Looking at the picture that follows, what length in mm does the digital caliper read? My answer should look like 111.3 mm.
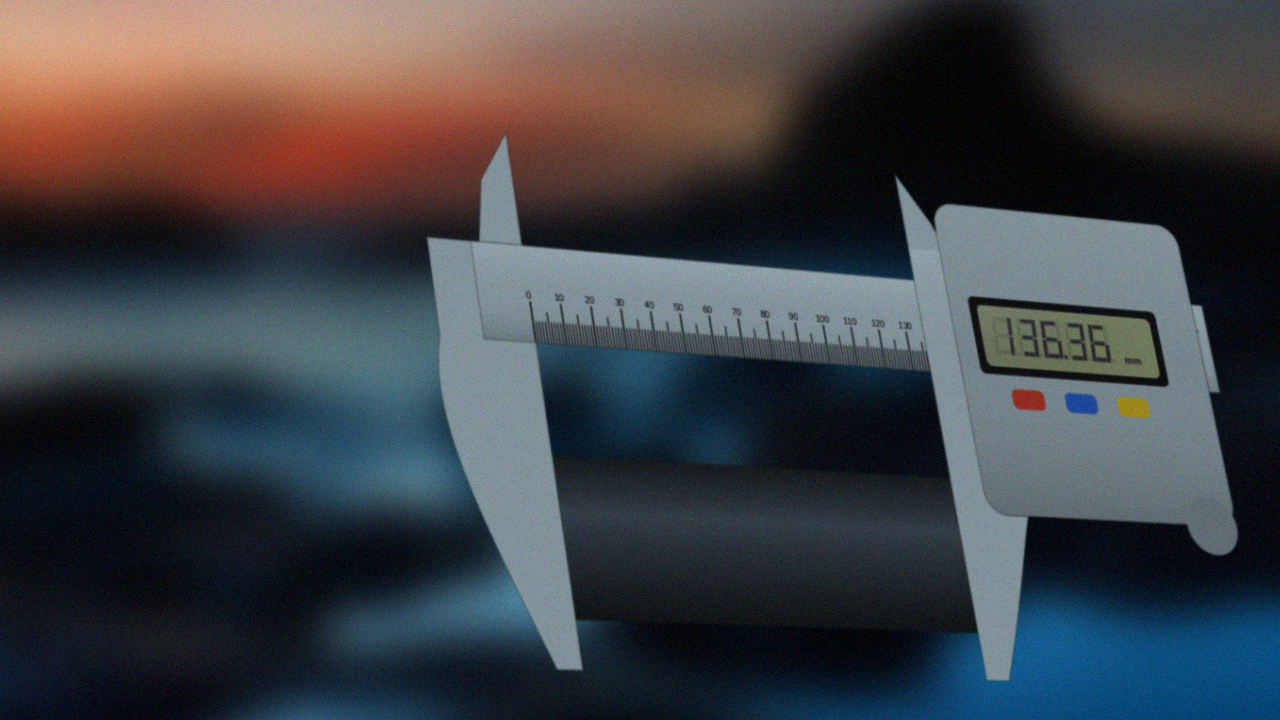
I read 136.36 mm
